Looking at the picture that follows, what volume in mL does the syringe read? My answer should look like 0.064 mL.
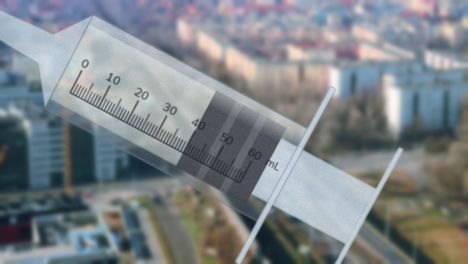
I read 40 mL
